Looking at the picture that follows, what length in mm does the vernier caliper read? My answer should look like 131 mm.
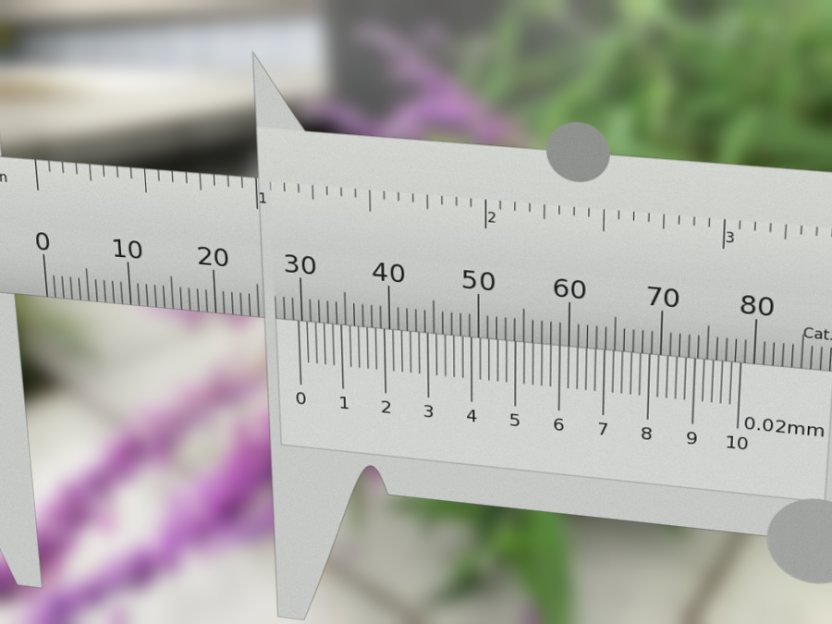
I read 29.6 mm
